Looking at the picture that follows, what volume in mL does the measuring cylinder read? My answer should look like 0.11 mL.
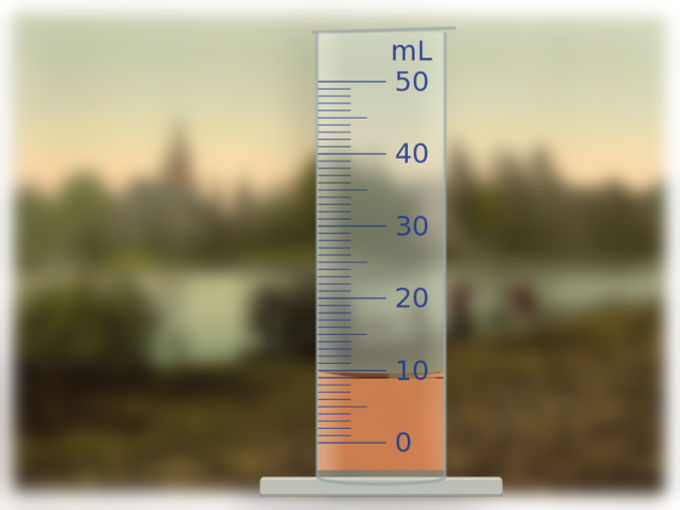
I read 9 mL
